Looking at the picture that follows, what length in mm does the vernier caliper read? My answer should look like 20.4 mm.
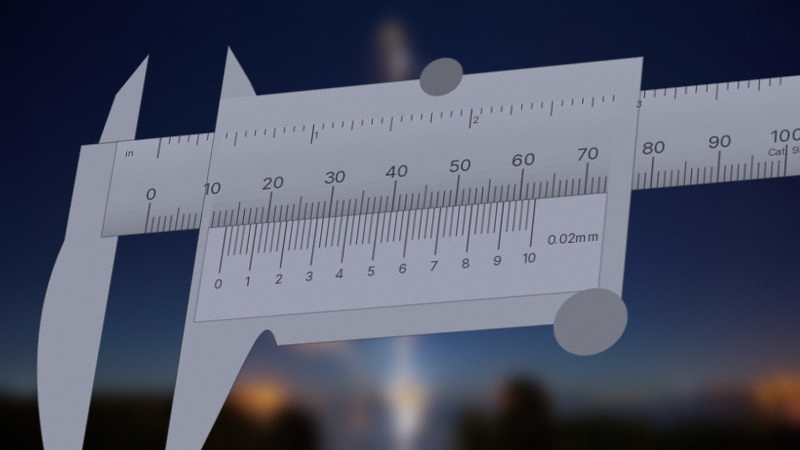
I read 13.4 mm
